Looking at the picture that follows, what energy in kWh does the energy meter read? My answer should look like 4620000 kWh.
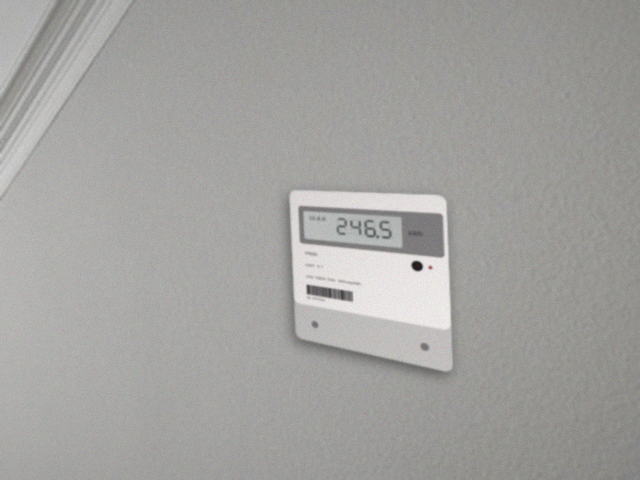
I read 246.5 kWh
